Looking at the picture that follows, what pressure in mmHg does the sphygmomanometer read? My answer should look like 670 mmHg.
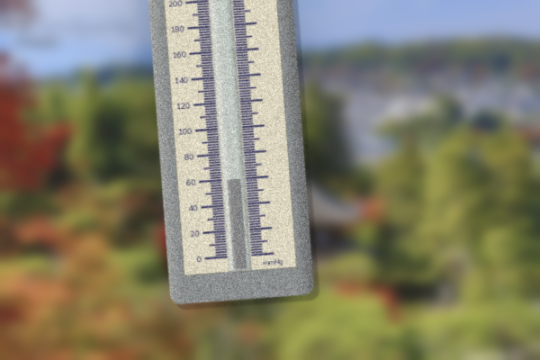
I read 60 mmHg
